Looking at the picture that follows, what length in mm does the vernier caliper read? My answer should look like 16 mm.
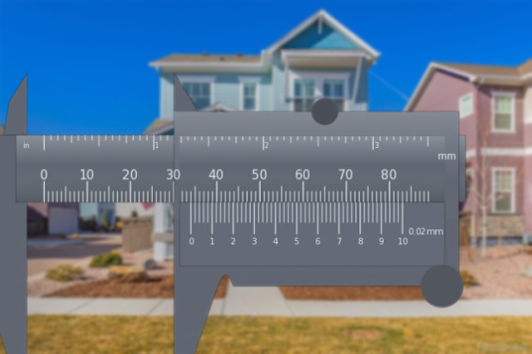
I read 34.0 mm
